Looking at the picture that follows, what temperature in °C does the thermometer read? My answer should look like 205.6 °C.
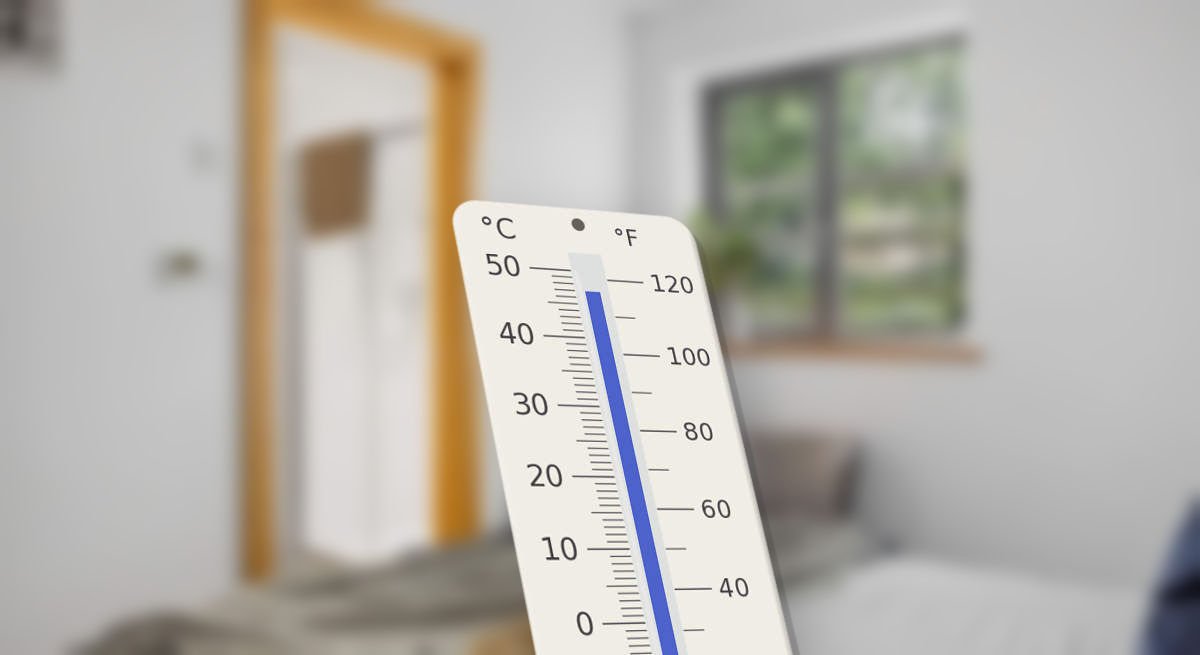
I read 47 °C
